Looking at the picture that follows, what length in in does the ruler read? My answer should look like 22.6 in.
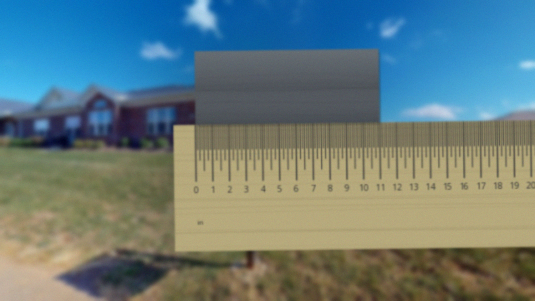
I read 11 in
